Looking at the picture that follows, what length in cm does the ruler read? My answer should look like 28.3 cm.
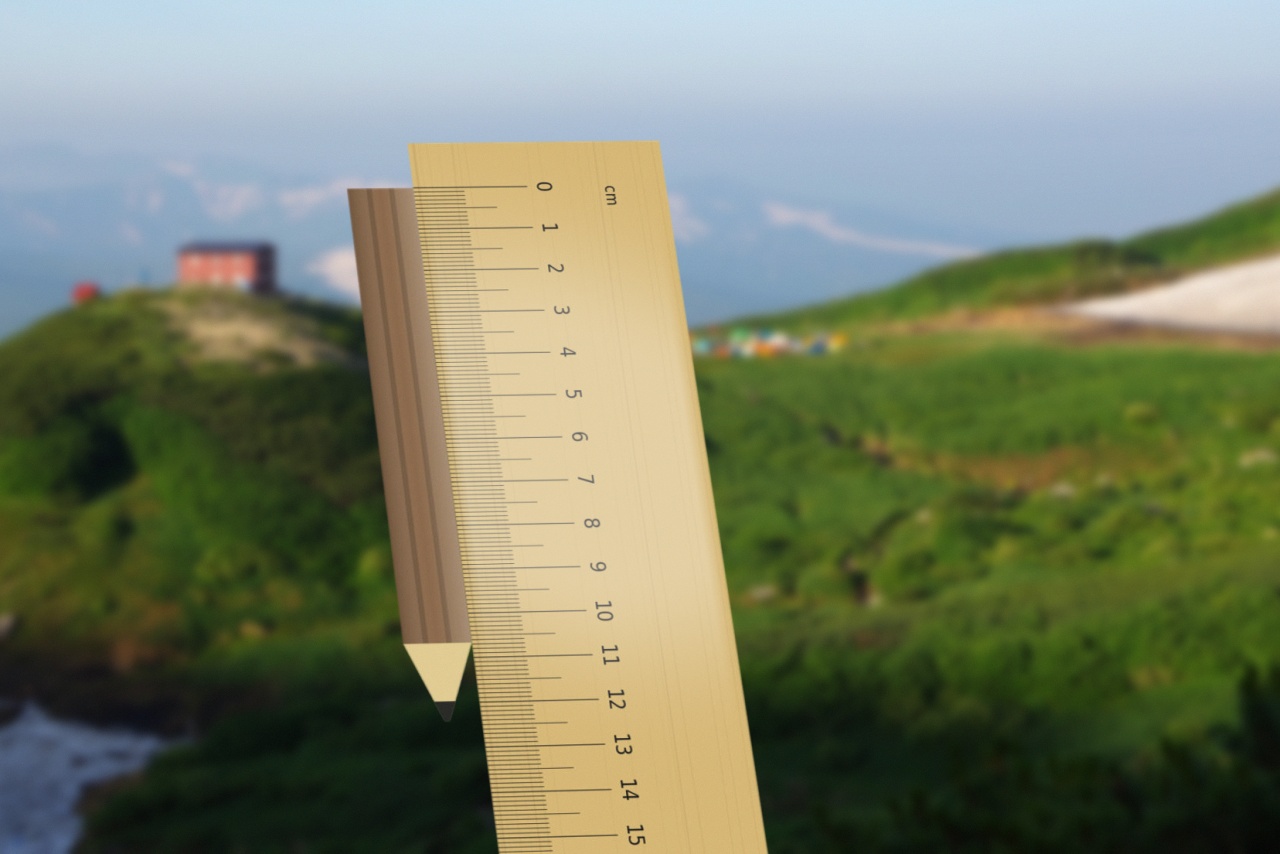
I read 12.4 cm
